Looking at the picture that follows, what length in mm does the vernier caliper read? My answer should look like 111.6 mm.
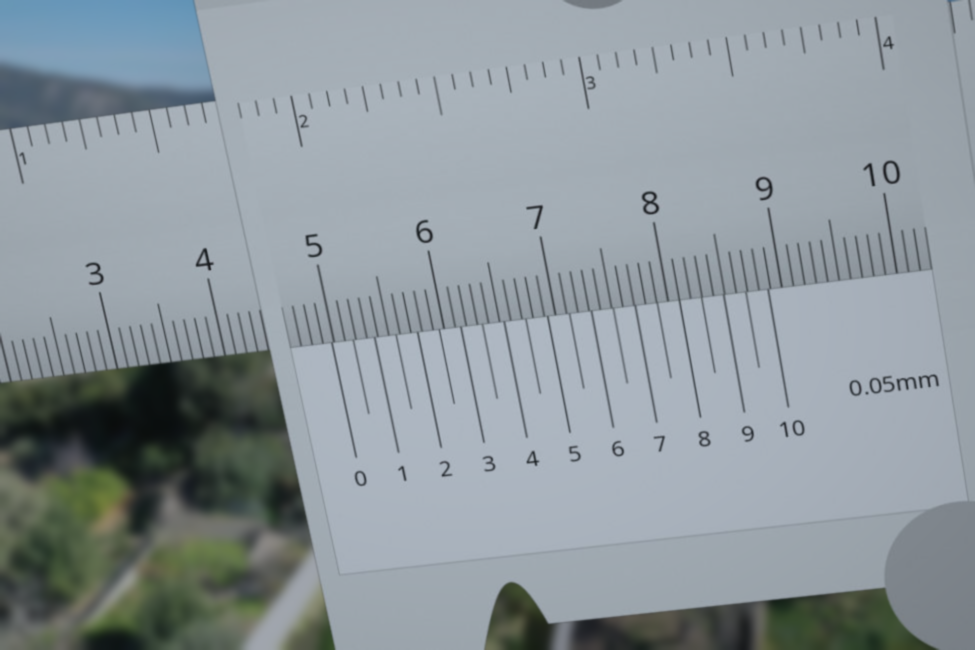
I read 49.8 mm
